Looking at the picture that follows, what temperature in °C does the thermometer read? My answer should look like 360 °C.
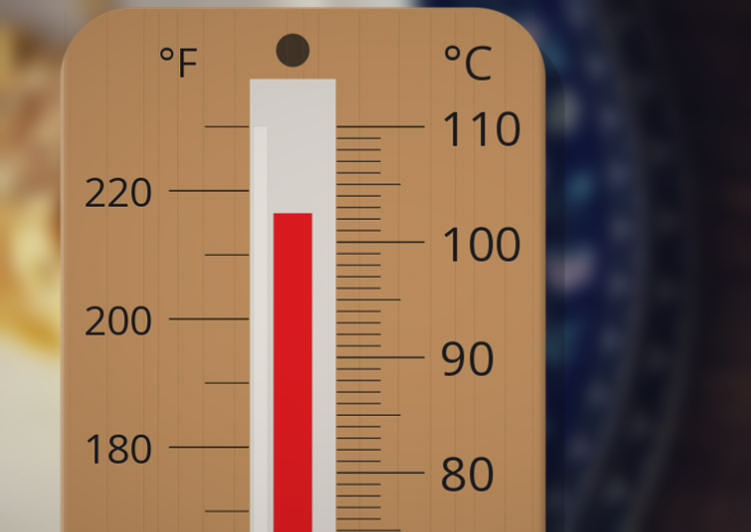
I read 102.5 °C
